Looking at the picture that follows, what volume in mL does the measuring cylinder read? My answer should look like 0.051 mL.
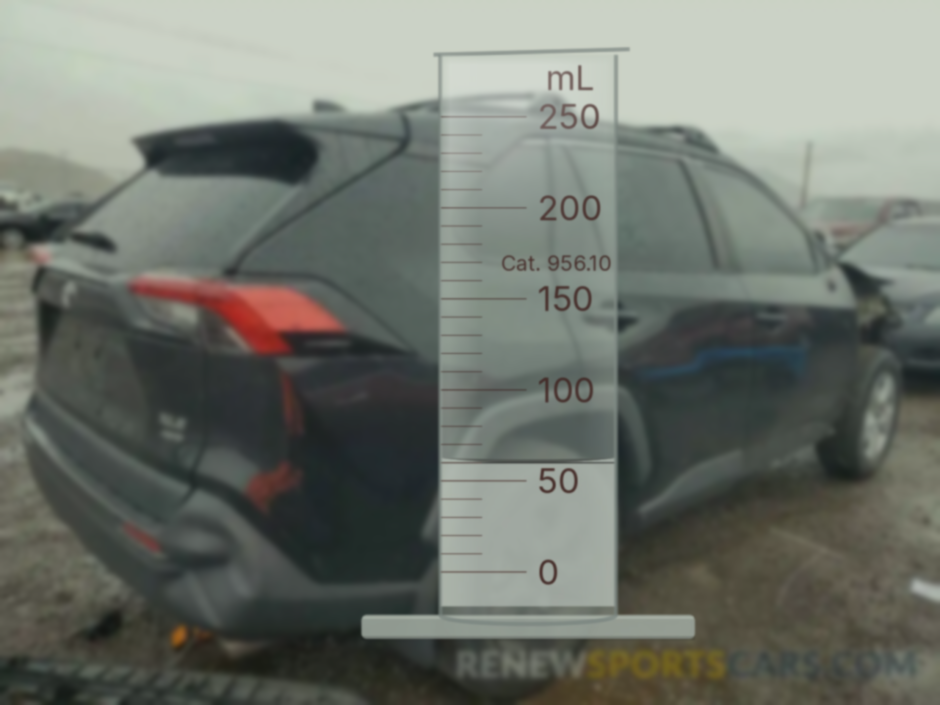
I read 60 mL
